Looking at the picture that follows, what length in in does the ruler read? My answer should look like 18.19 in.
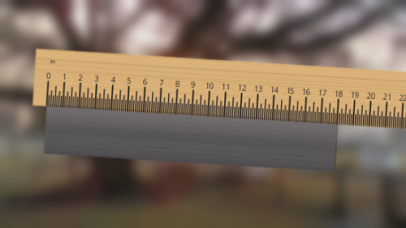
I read 18 in
